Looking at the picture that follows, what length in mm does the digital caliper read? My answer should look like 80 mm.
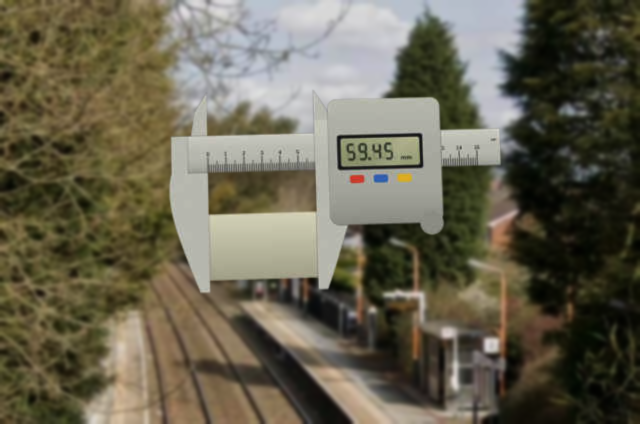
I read 59.45 mm
